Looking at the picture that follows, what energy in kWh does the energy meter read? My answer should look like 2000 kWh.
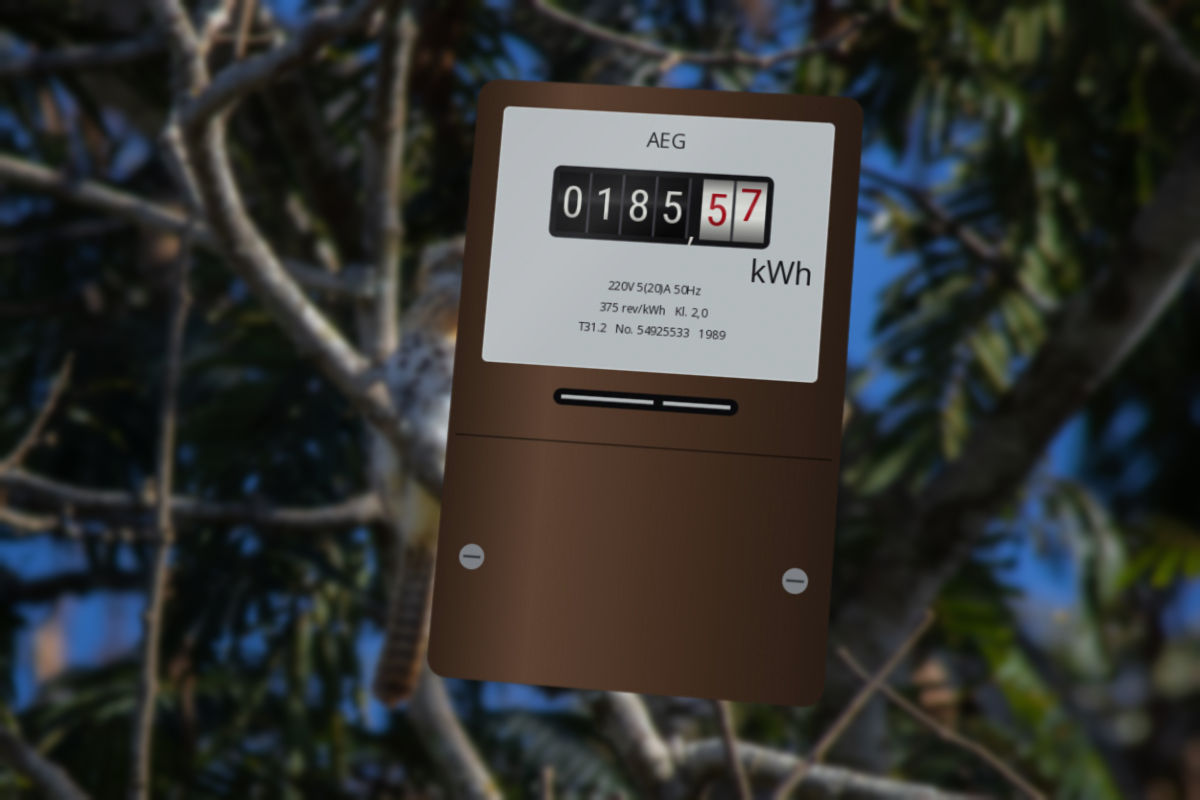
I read 185.57 kWh
